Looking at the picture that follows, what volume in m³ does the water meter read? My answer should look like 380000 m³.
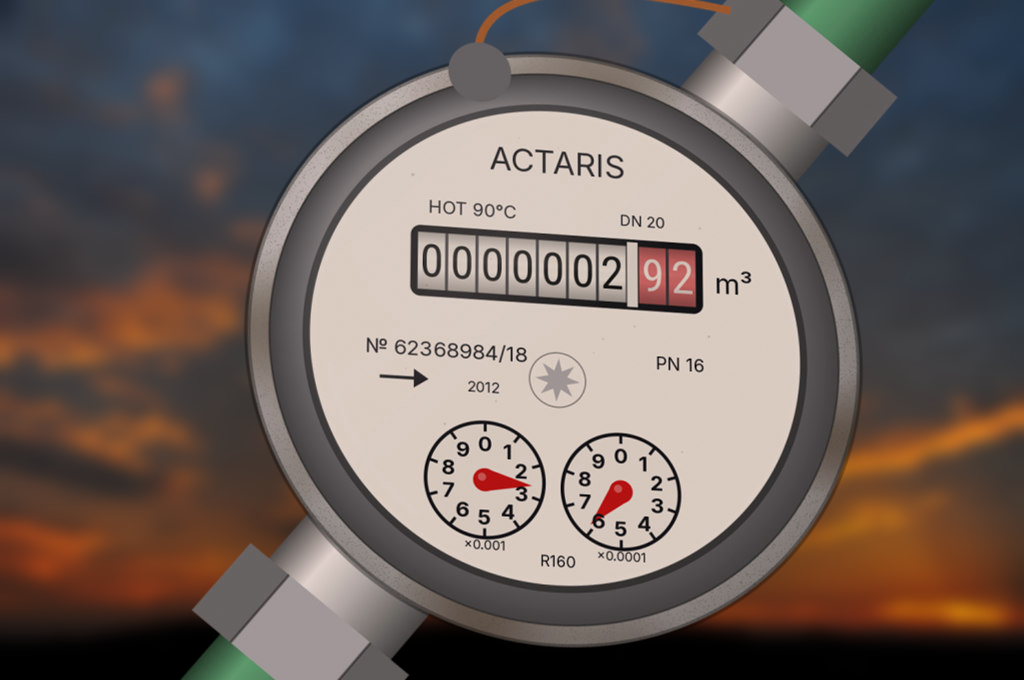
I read 2.9226 m³
